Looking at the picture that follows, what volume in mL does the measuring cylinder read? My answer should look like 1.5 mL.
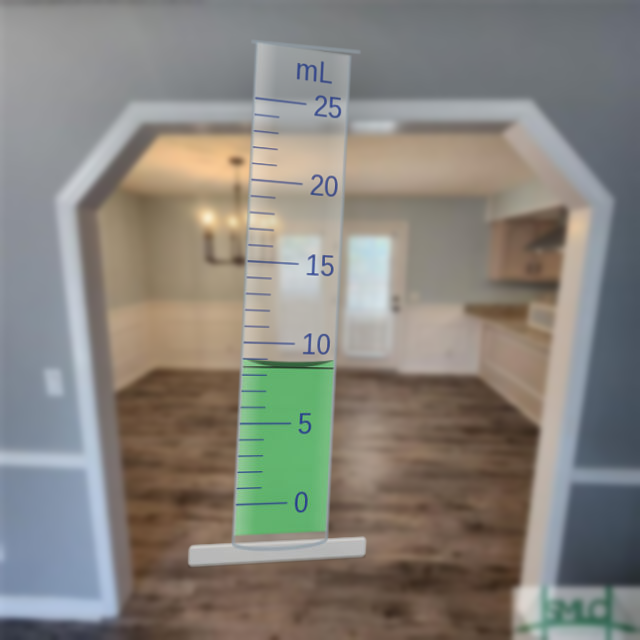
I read 8.5 mL
